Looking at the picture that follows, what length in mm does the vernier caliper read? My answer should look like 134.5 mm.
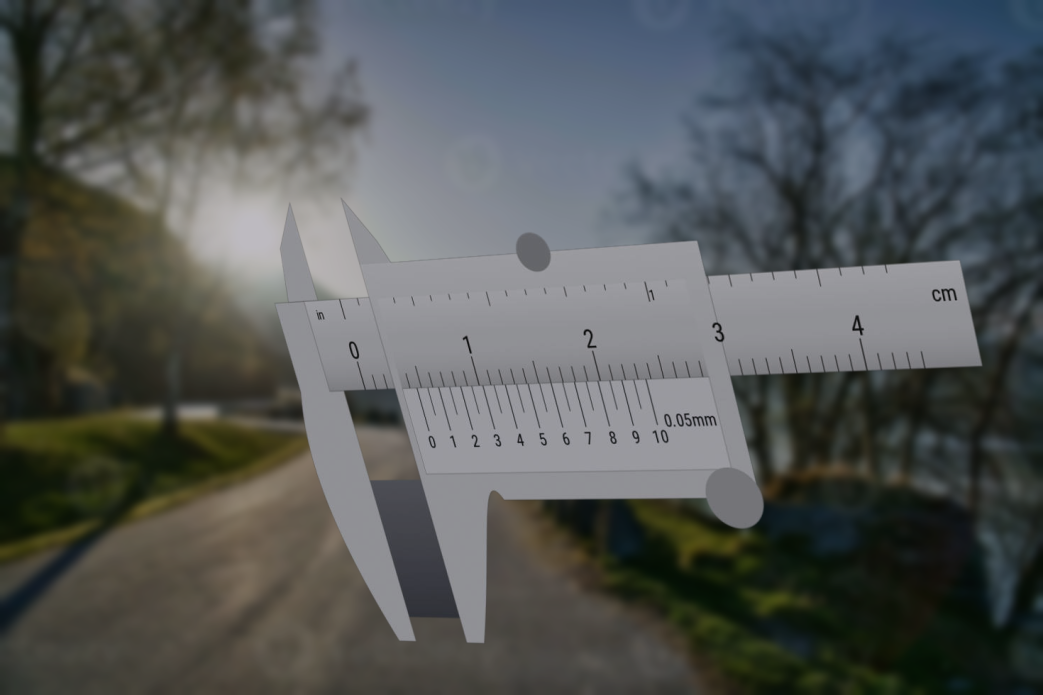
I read 4.6 mm
